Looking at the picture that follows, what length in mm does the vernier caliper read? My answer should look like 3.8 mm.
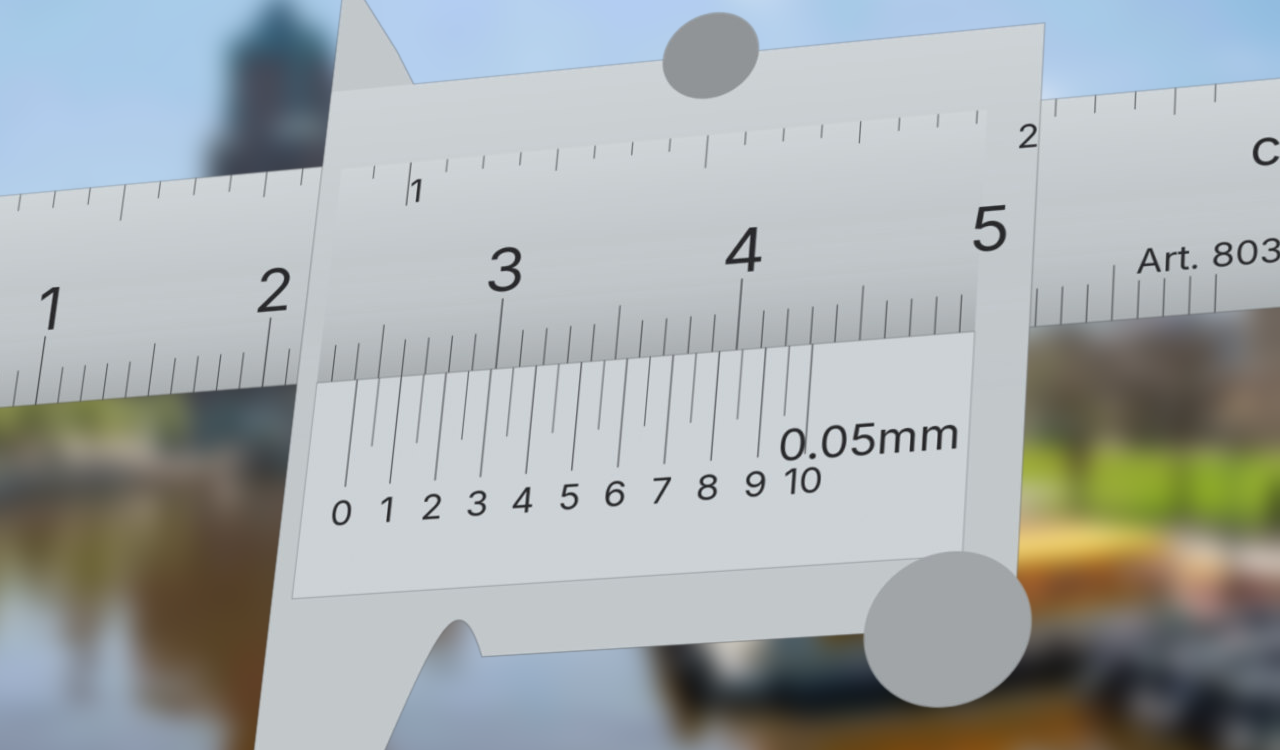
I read 24.1 mm
